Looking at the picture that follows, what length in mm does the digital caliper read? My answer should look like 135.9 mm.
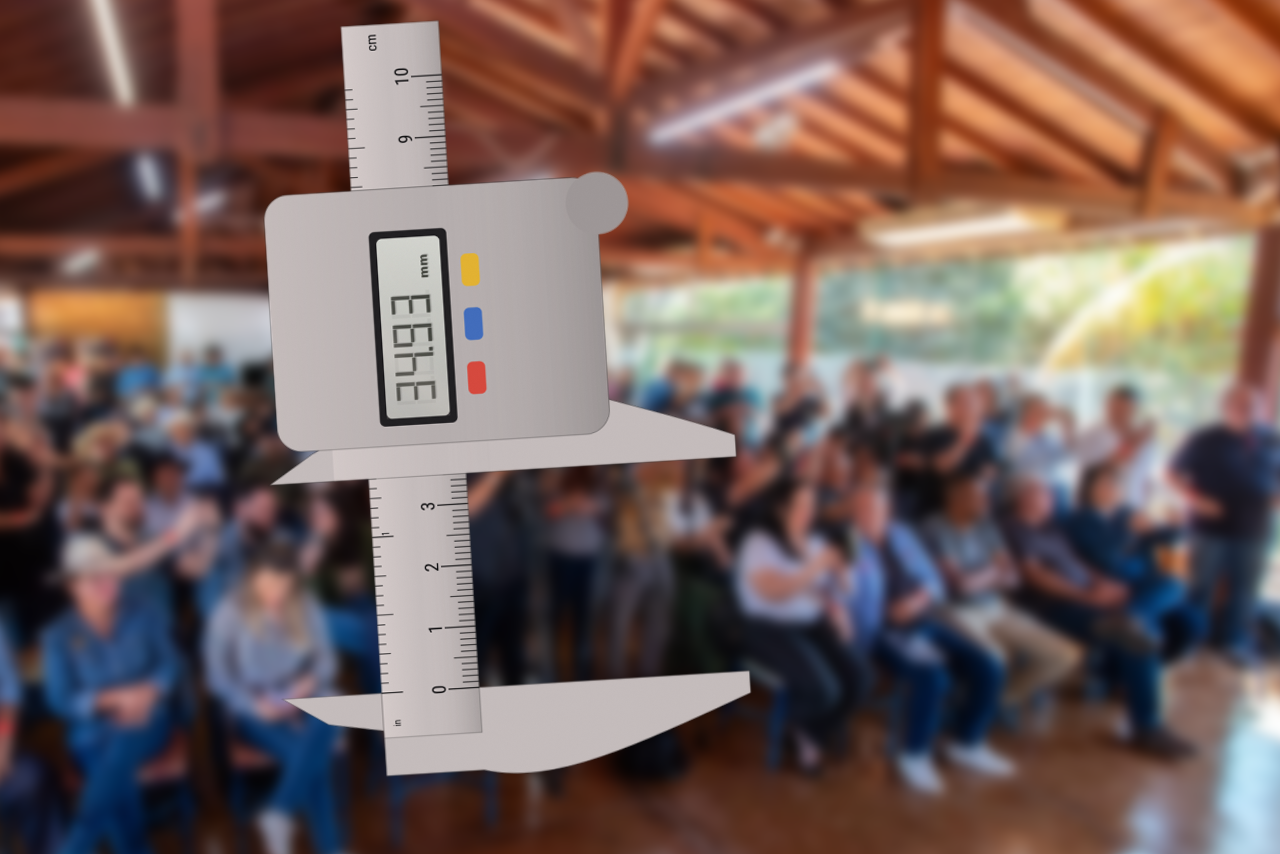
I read 34.93 mm
